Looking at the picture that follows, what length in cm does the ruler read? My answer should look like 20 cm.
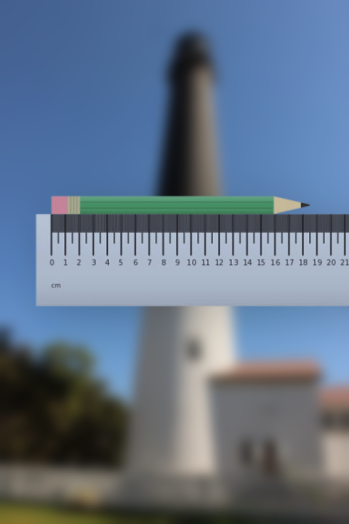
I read 18.5 cm
